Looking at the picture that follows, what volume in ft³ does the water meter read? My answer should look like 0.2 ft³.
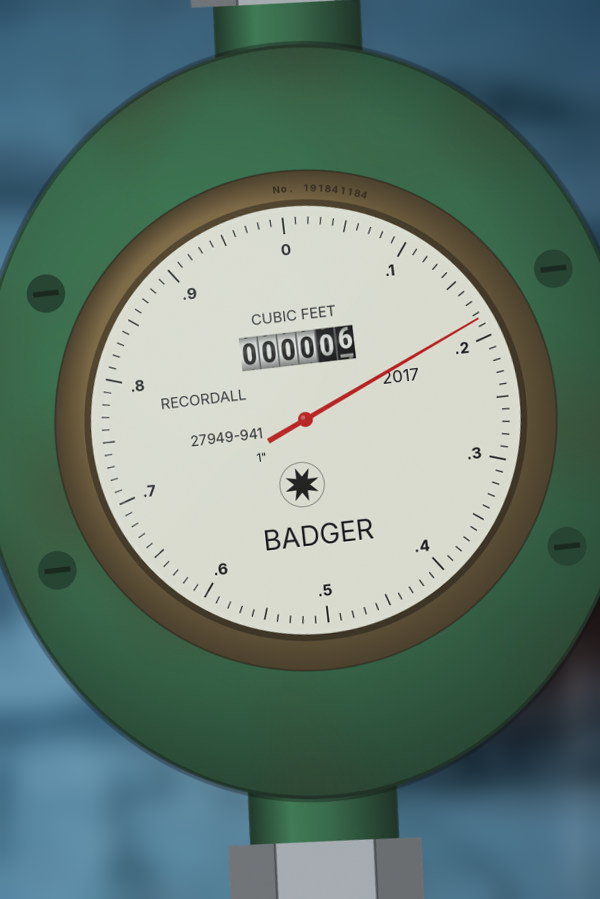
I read 6.18 ft³
